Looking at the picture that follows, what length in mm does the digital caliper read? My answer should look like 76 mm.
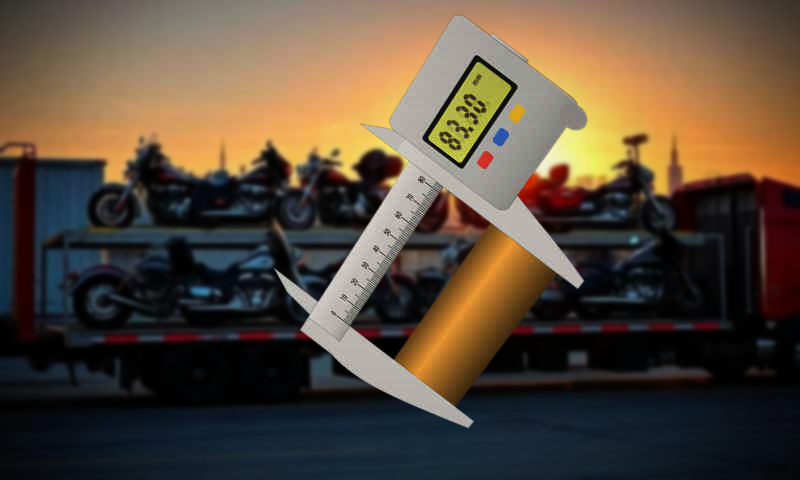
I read 83.30 mm
